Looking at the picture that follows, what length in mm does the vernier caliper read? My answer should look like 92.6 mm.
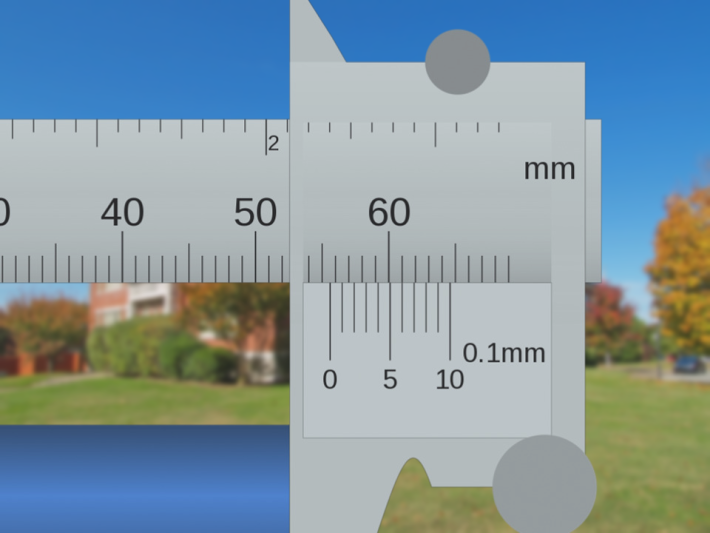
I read 55.6 mm
